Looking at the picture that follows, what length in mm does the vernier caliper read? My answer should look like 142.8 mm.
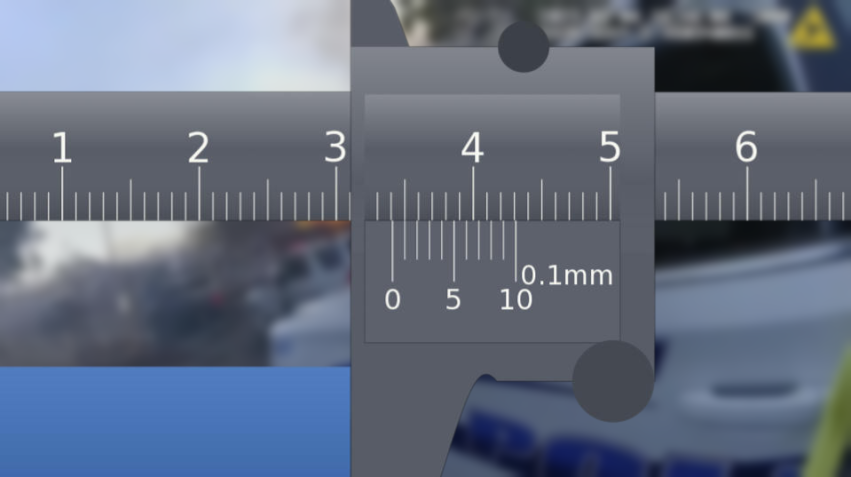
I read 34.1 mm
